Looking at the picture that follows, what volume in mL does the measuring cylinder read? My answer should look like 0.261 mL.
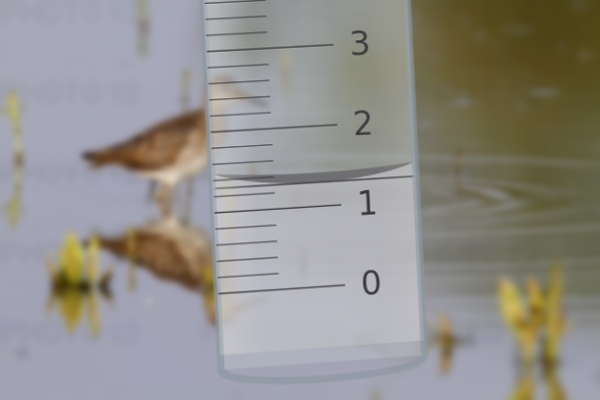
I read 1.3 mL
